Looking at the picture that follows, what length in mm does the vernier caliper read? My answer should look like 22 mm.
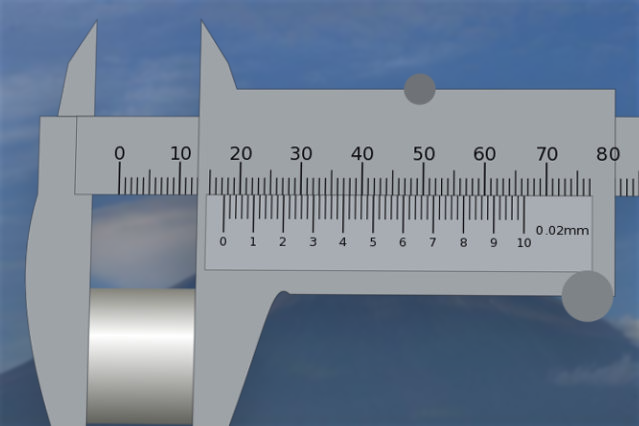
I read 17.4 mm
